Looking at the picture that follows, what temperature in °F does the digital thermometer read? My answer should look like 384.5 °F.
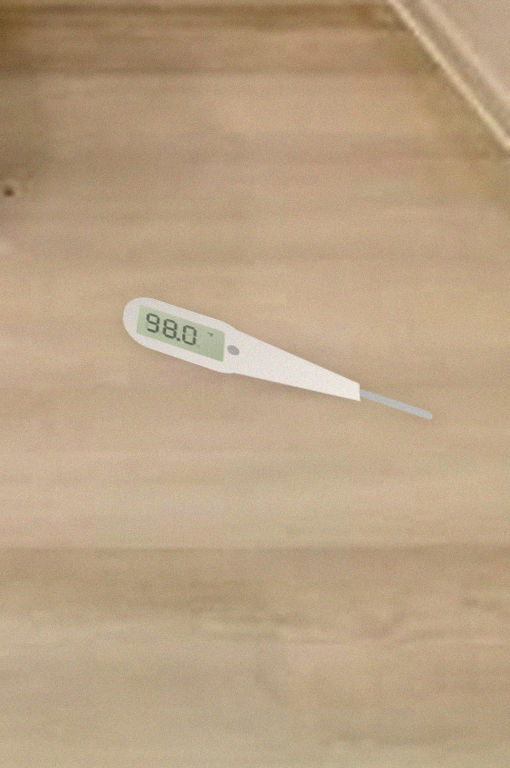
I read 98.0 °F
